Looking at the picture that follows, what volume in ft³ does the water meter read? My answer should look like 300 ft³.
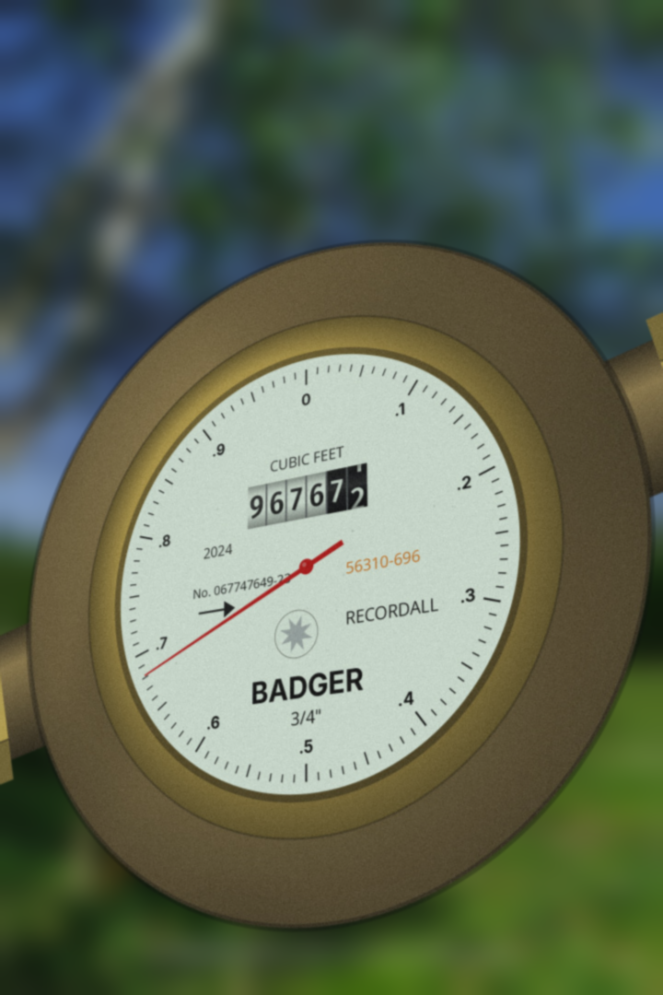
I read 967671.68 ft³
